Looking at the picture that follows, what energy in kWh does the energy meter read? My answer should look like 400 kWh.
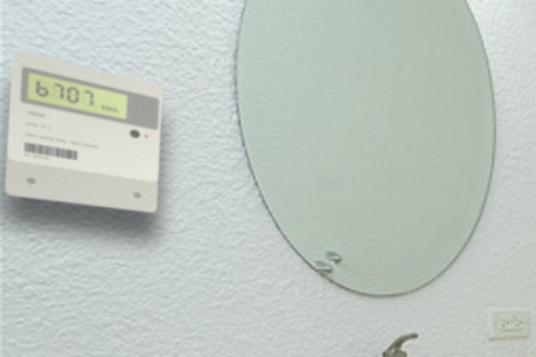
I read 6707 kWh
